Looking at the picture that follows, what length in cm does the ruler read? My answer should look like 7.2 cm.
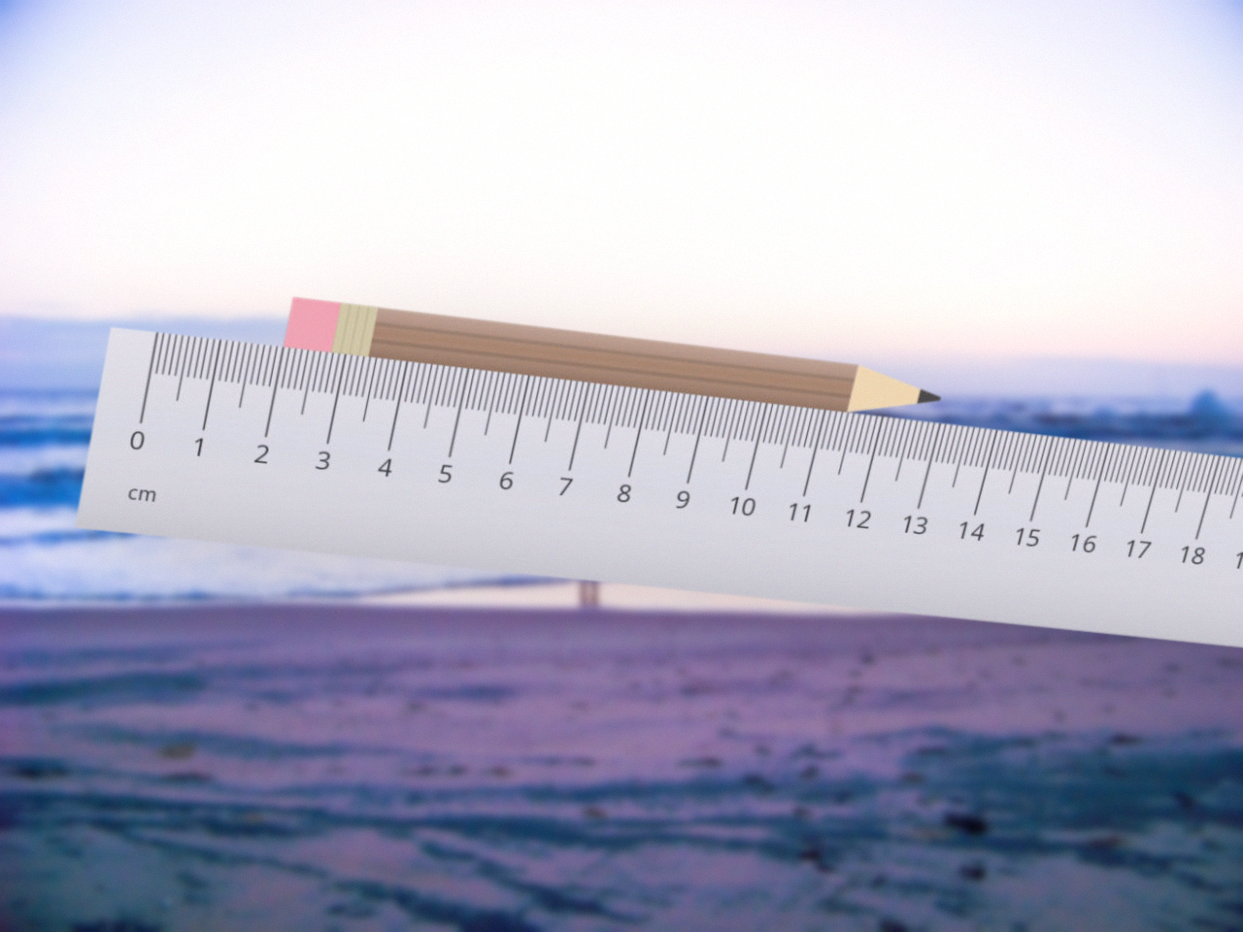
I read 10.9 cm
